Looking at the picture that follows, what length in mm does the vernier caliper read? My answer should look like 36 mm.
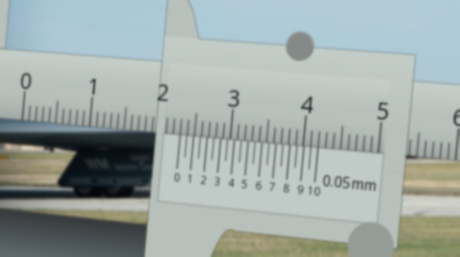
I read 23.0 mm
